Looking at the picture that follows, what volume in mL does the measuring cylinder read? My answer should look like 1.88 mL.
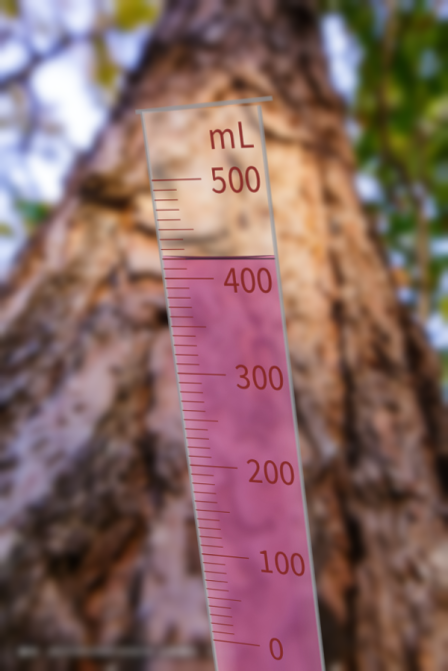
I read 420 mL
